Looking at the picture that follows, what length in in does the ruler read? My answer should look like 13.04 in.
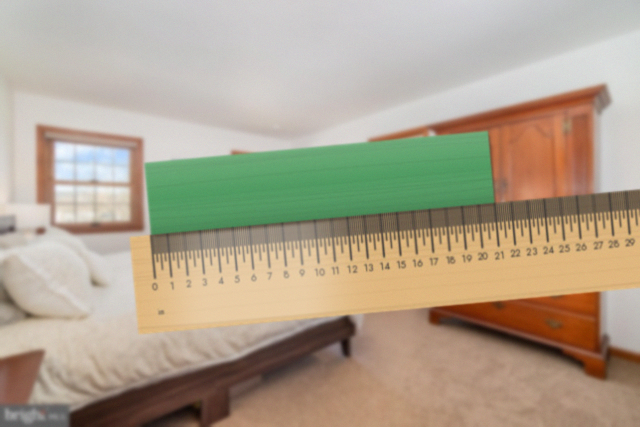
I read 21 in
